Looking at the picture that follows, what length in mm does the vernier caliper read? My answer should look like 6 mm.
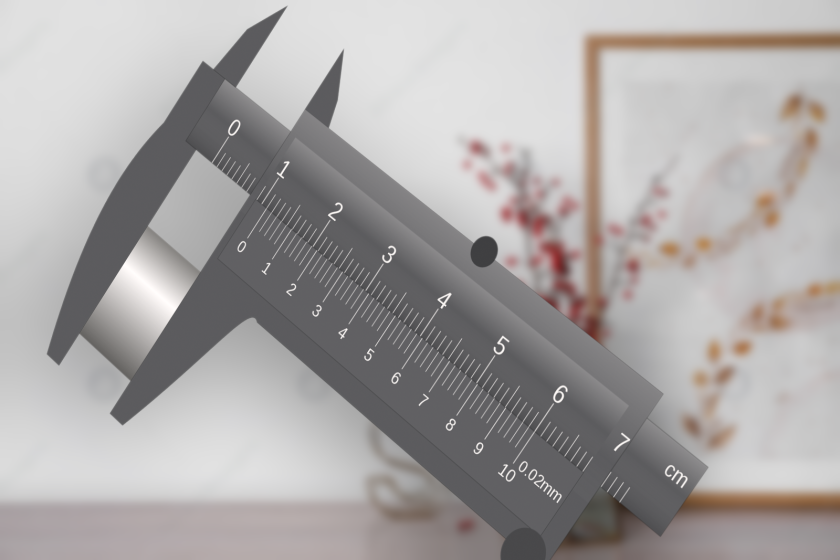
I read 11.0 mm
